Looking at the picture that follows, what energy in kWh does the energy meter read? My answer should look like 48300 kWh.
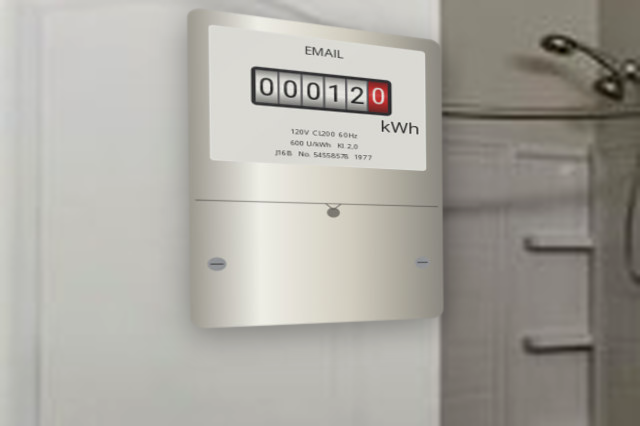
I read 12.0 kWh
